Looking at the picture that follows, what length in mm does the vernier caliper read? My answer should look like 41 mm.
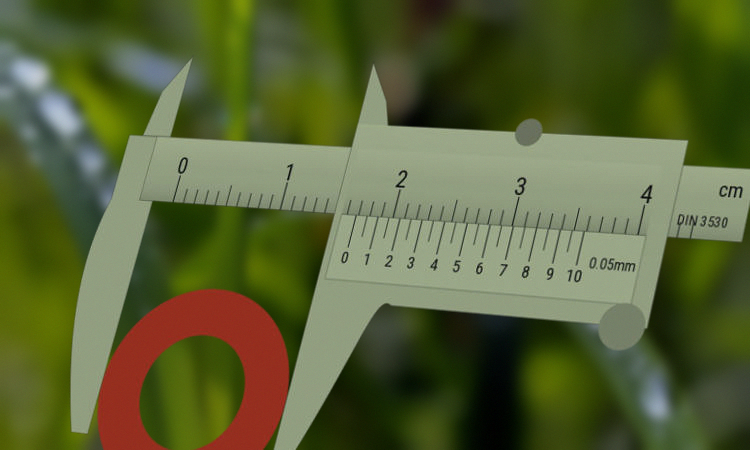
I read 16.8 mm
